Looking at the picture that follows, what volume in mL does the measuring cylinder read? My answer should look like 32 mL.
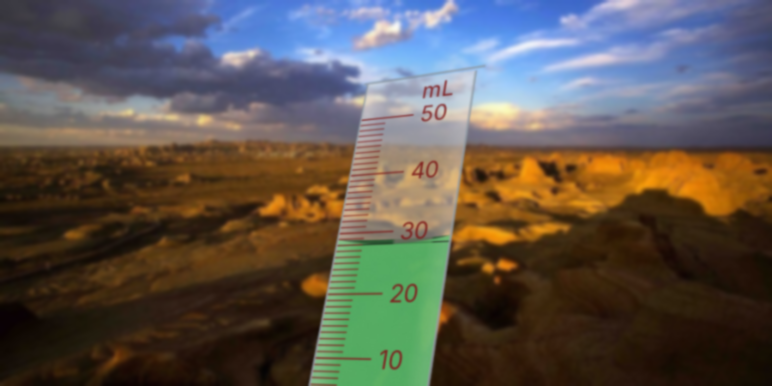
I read 28 mL
